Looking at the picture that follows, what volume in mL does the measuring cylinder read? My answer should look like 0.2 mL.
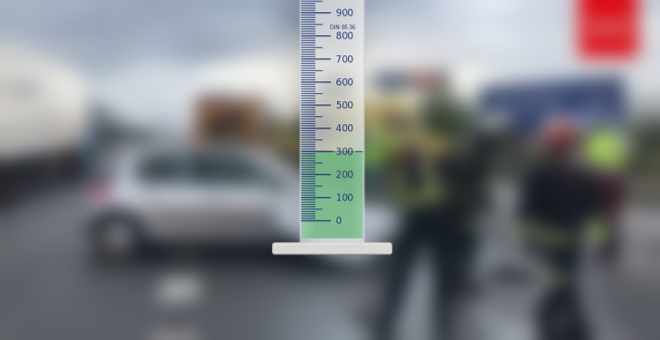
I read 300 mL
